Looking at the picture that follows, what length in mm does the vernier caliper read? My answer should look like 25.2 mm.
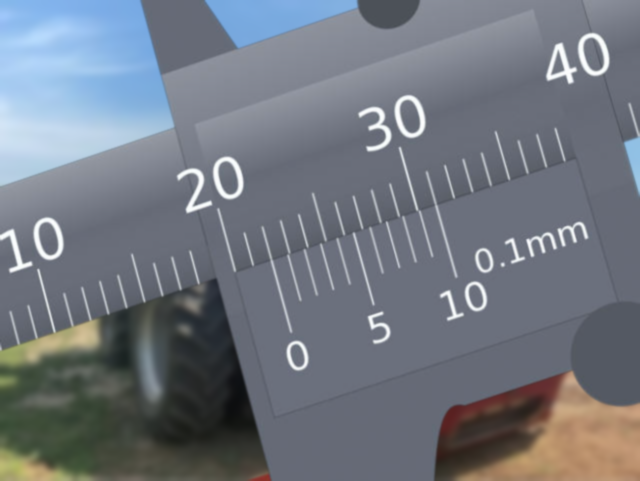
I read 22.0 mm
